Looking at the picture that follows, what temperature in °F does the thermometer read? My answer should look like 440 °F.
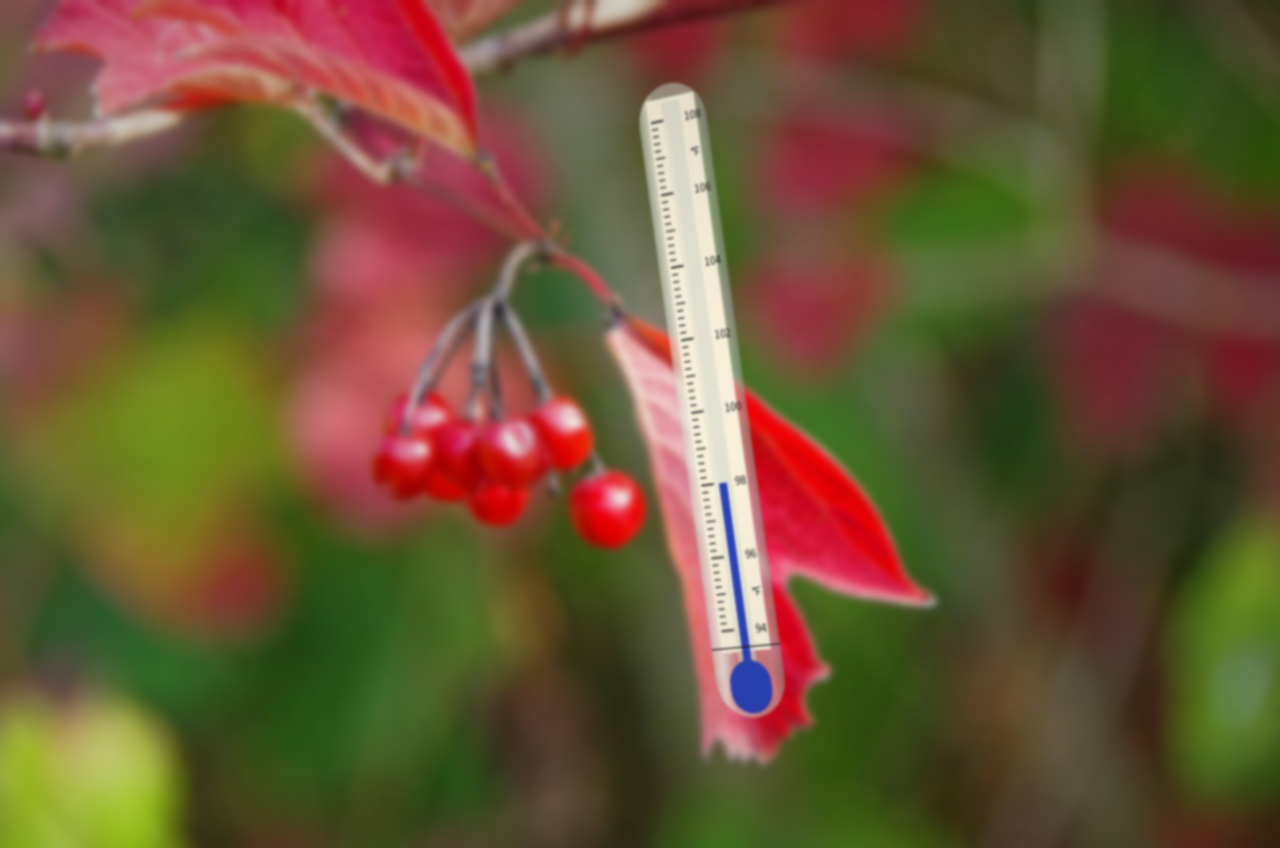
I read 98 °F
